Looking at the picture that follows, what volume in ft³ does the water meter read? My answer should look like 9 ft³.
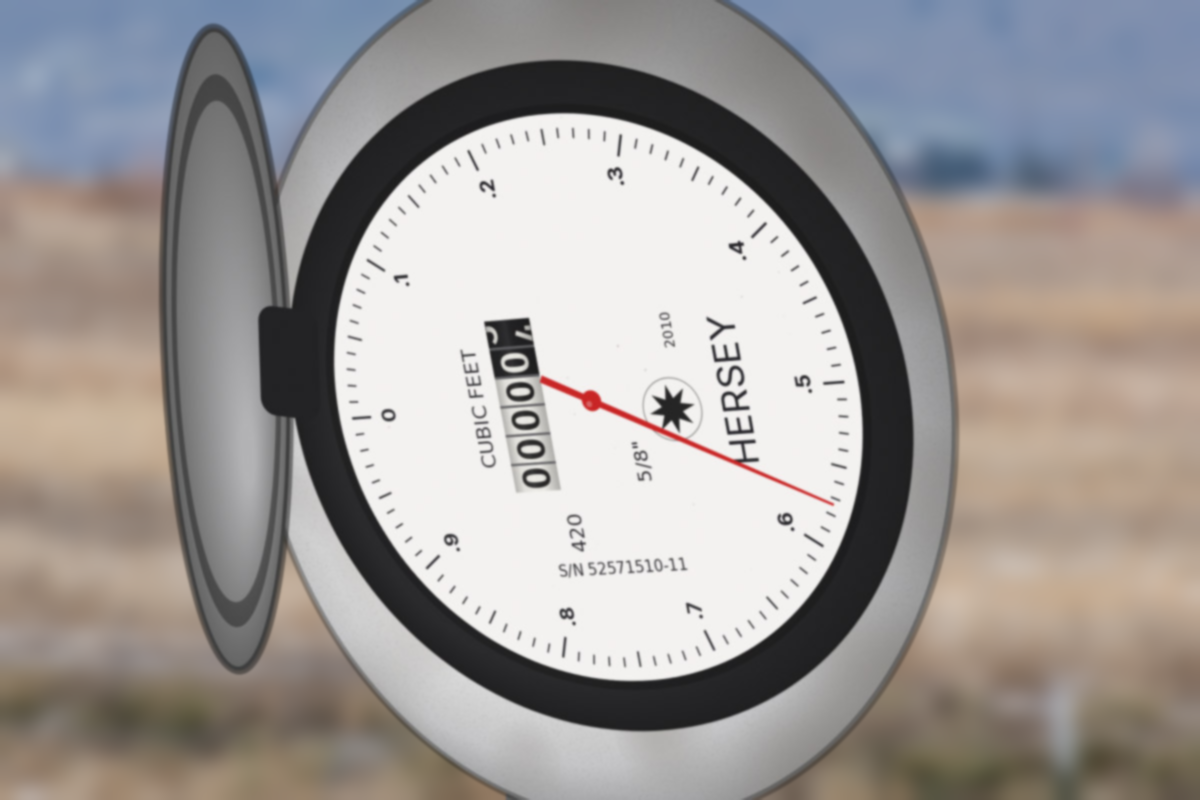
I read 3.57 ft³
